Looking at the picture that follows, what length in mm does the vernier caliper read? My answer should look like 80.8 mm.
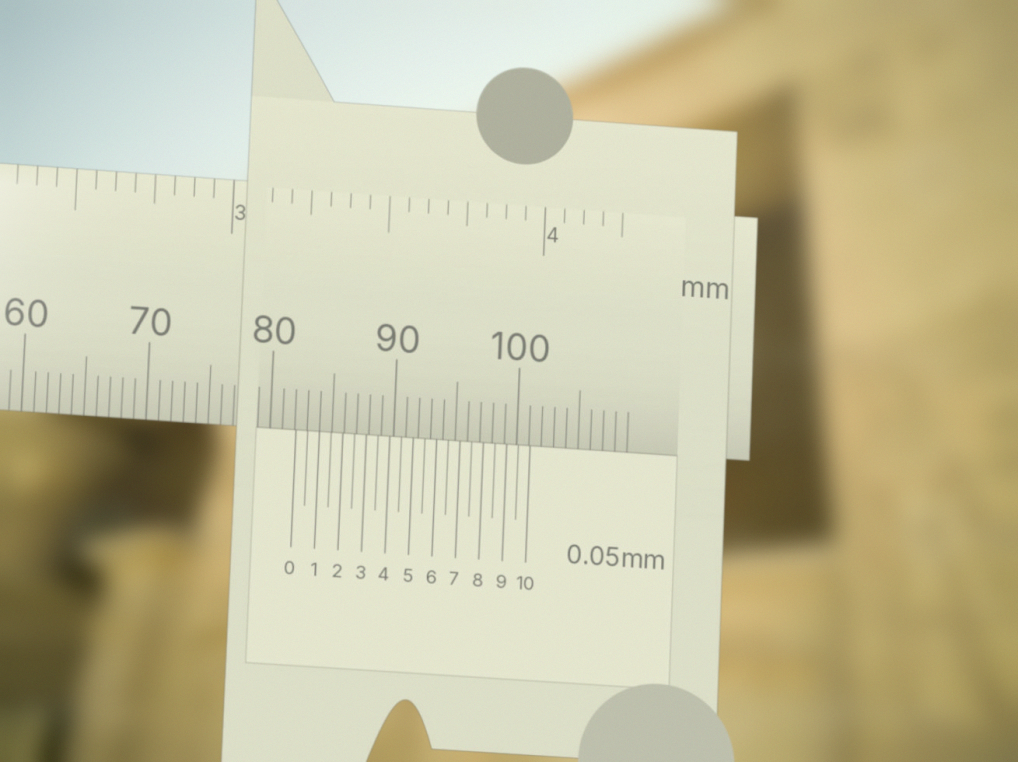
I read 82.1 mm
